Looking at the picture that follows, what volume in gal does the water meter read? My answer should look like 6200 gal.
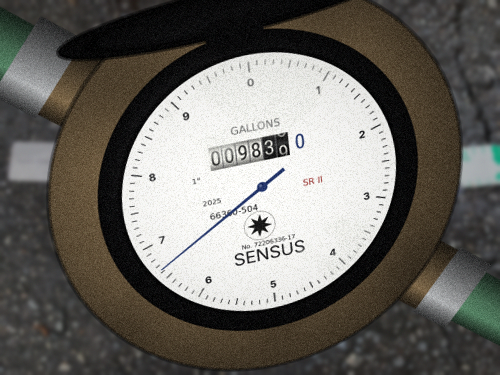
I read 98386.6 gal
